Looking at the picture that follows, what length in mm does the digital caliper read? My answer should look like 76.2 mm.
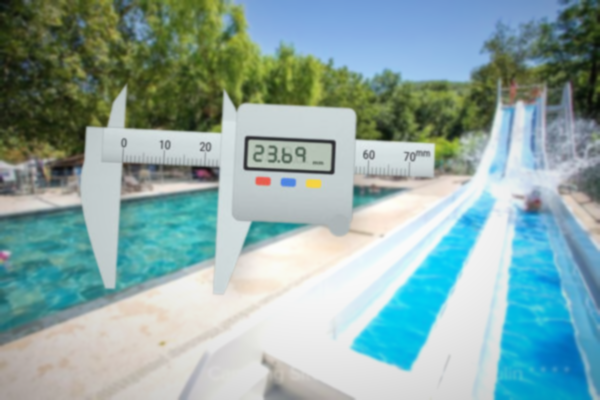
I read 23.69 mm
